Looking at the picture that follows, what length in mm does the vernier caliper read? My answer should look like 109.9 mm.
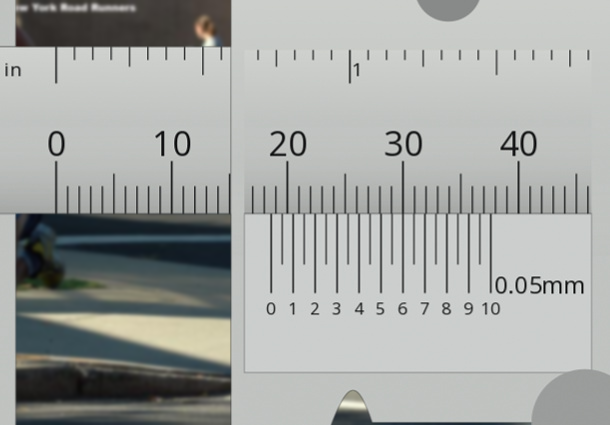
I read 18.6 mm
